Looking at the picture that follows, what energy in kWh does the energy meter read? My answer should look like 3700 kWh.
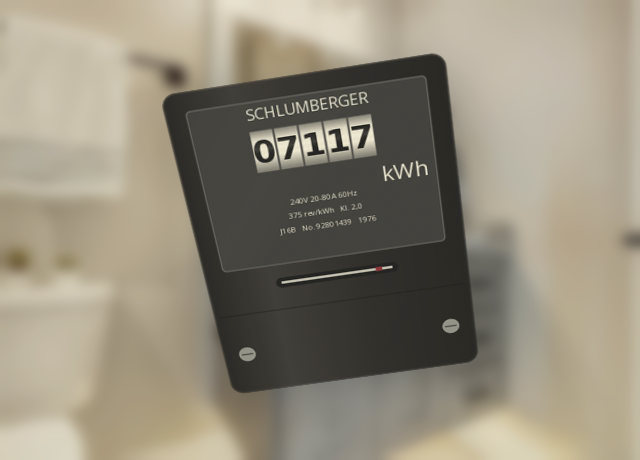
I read 7117 kWh
